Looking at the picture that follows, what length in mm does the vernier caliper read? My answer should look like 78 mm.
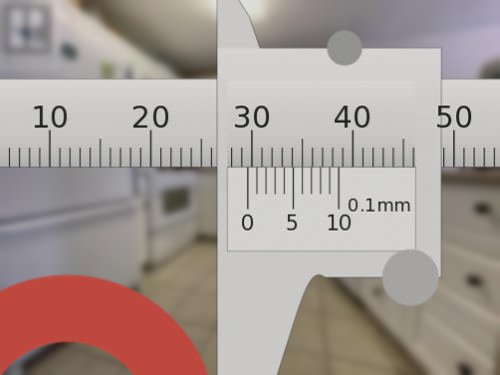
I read 29.6 mm
